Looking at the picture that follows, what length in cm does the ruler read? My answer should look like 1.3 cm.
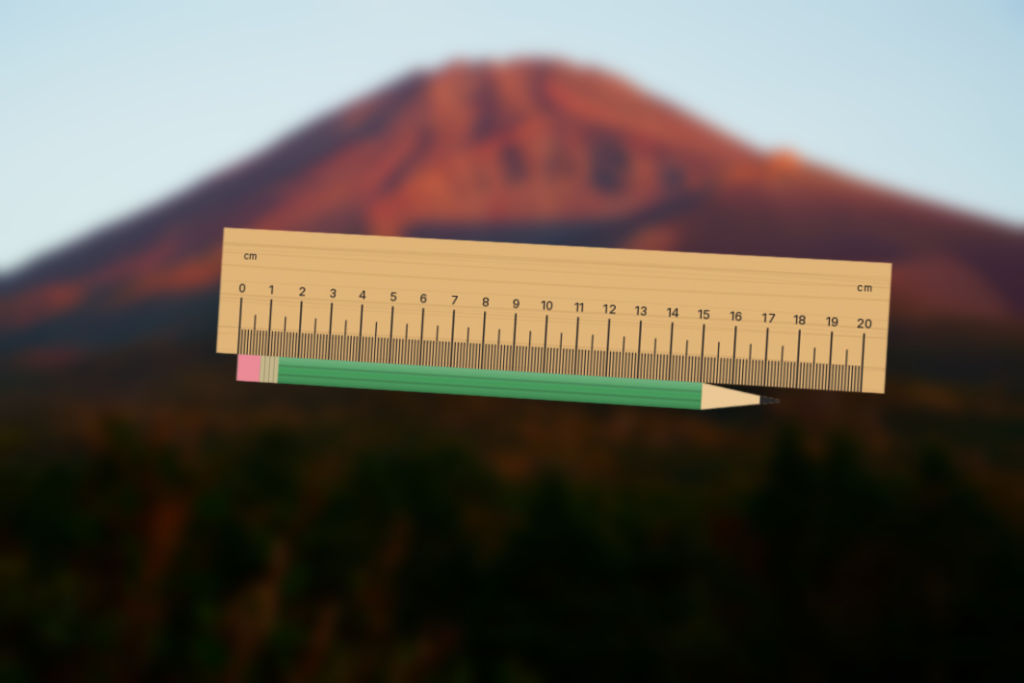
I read 17.5 cm
